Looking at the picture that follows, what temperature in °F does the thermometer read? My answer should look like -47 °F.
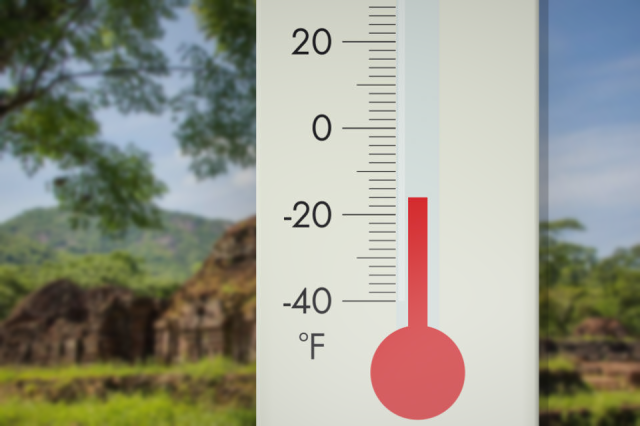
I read -16 °F
